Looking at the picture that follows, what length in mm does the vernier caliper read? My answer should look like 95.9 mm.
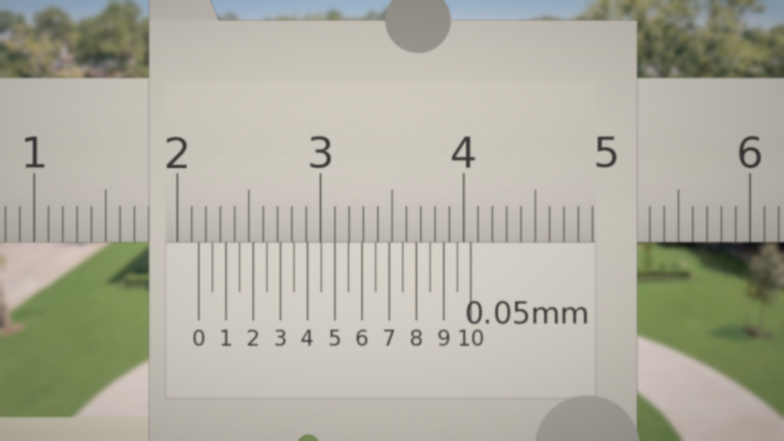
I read 21.5 mm
